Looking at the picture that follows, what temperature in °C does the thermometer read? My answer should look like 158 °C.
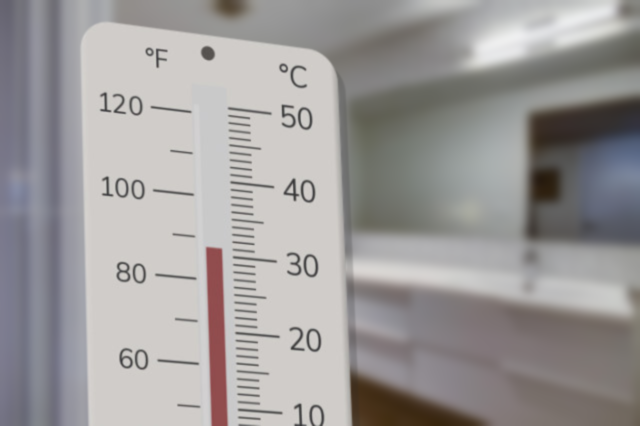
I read 31 °C
